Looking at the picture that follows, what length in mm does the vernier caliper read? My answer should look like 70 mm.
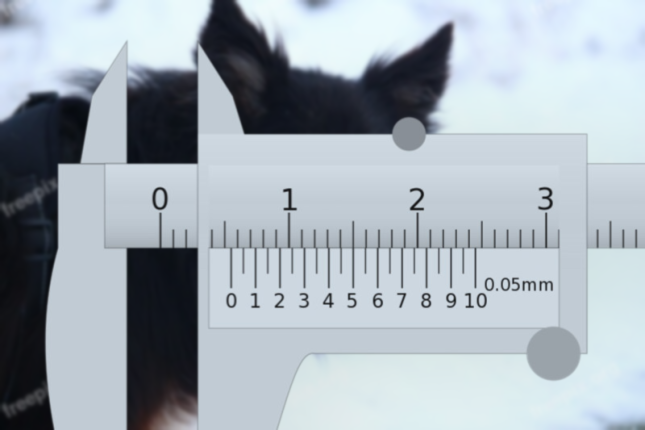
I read 5.5 mm
